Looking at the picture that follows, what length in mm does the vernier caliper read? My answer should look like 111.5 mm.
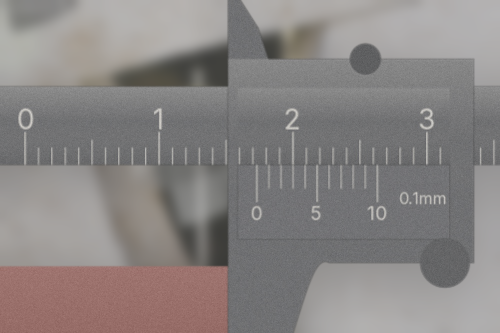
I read 17.3 mm
